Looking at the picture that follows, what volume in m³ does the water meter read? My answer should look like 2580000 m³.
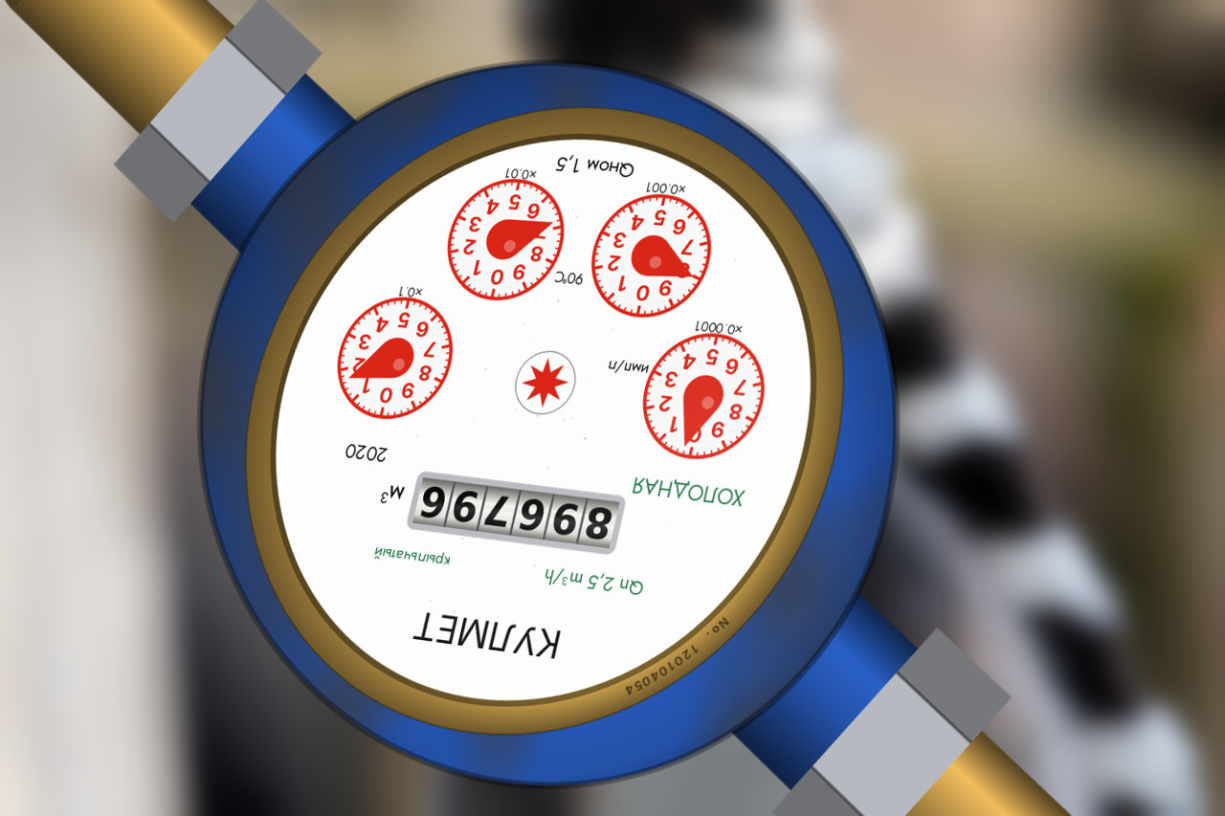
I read 896796.1680 m³
